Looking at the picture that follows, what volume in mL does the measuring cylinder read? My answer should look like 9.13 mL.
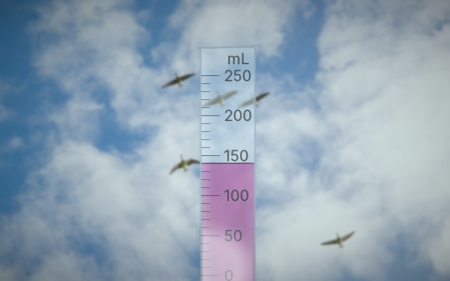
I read 140 mL
